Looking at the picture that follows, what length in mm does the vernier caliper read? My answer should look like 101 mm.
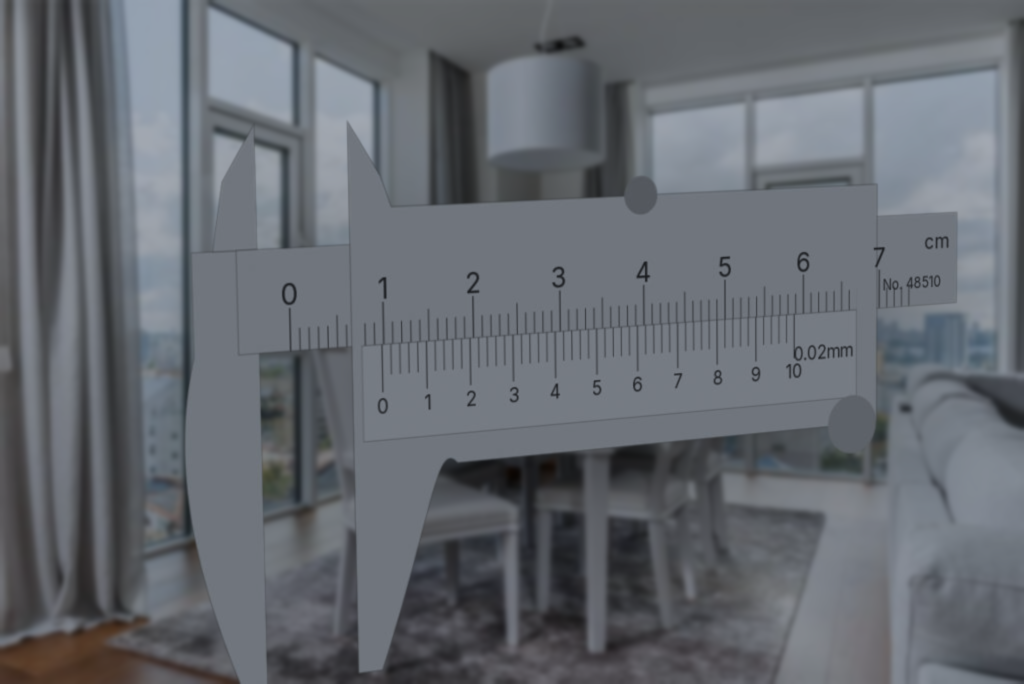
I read 9.8 mm
